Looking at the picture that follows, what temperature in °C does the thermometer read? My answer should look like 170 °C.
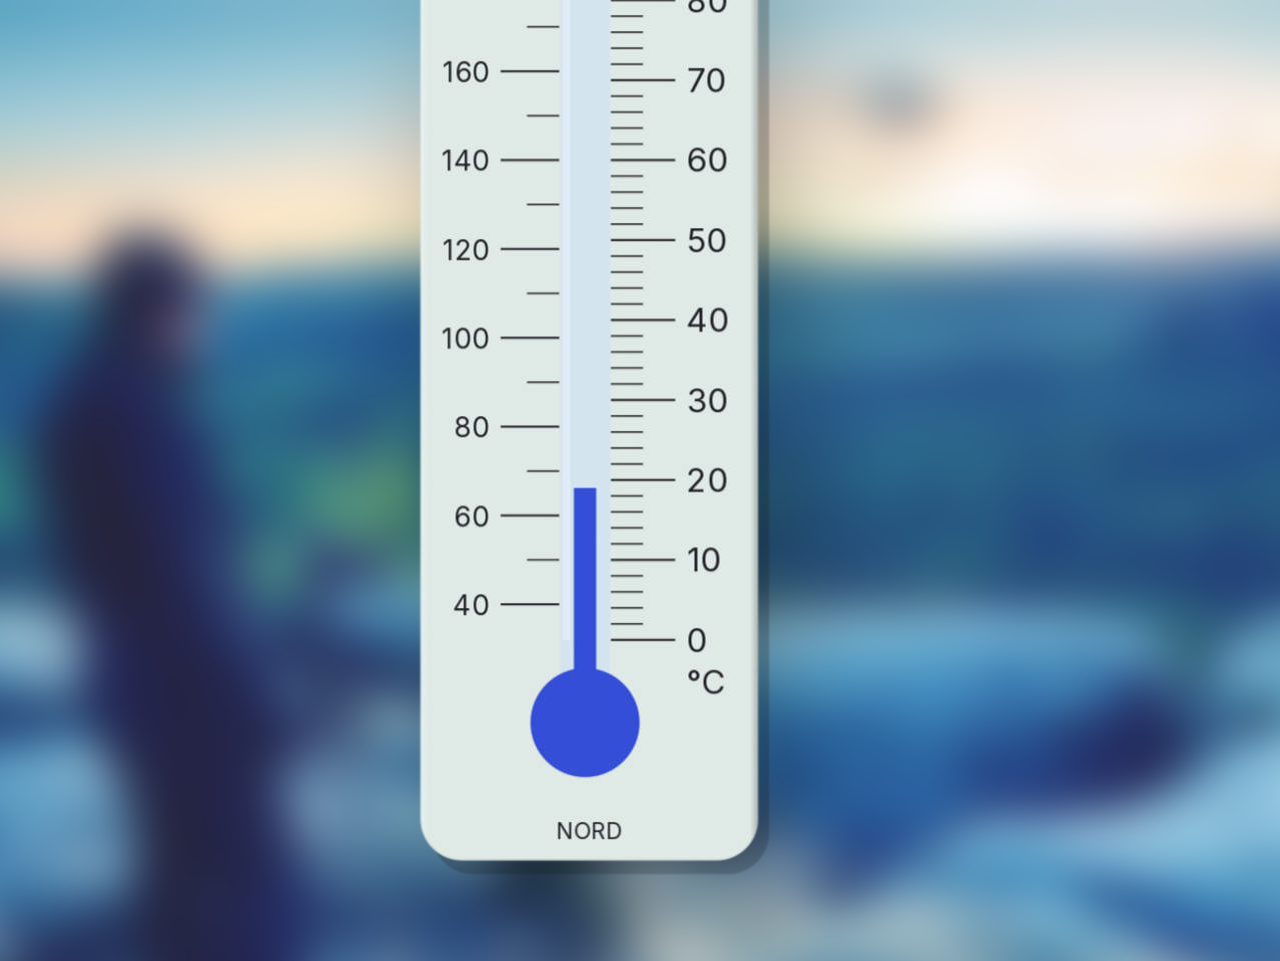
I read 19 °C
